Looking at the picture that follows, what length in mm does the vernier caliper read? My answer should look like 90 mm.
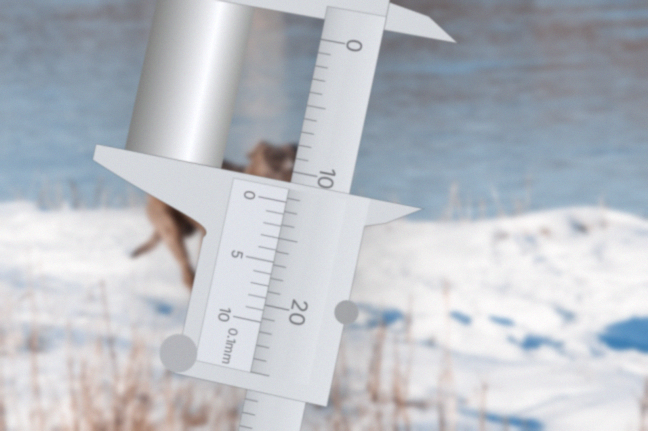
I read 12.3 mm
